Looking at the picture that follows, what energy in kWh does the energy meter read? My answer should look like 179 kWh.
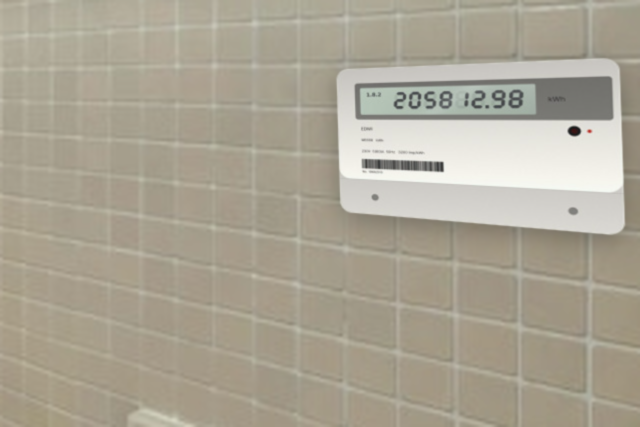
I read 205812.98 kWh
